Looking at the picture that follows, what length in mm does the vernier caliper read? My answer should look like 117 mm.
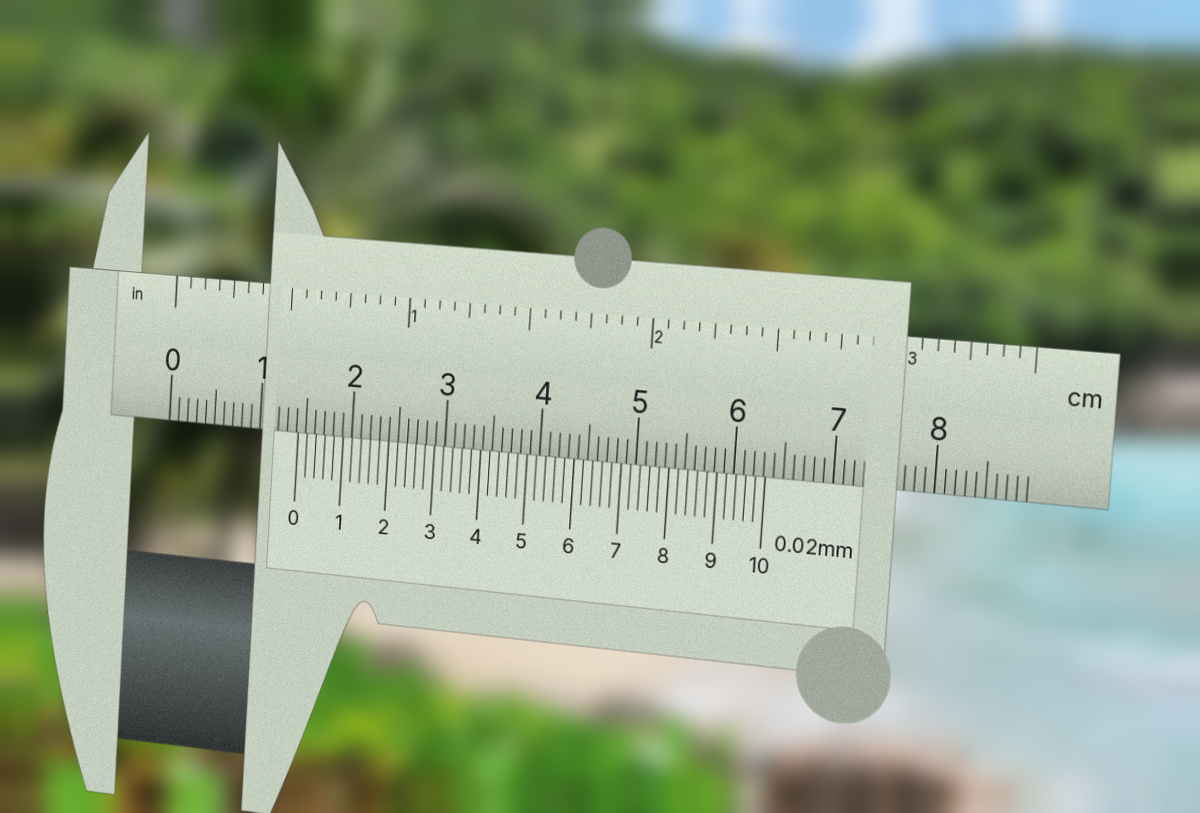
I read 14.2 mm
